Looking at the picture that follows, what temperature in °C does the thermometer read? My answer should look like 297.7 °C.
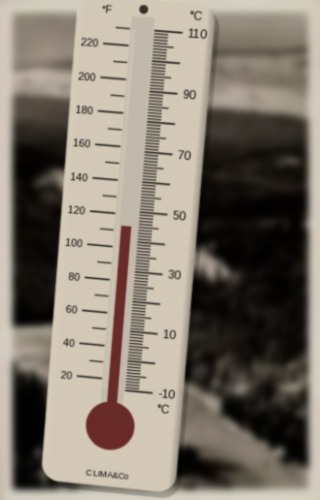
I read 45 °C
